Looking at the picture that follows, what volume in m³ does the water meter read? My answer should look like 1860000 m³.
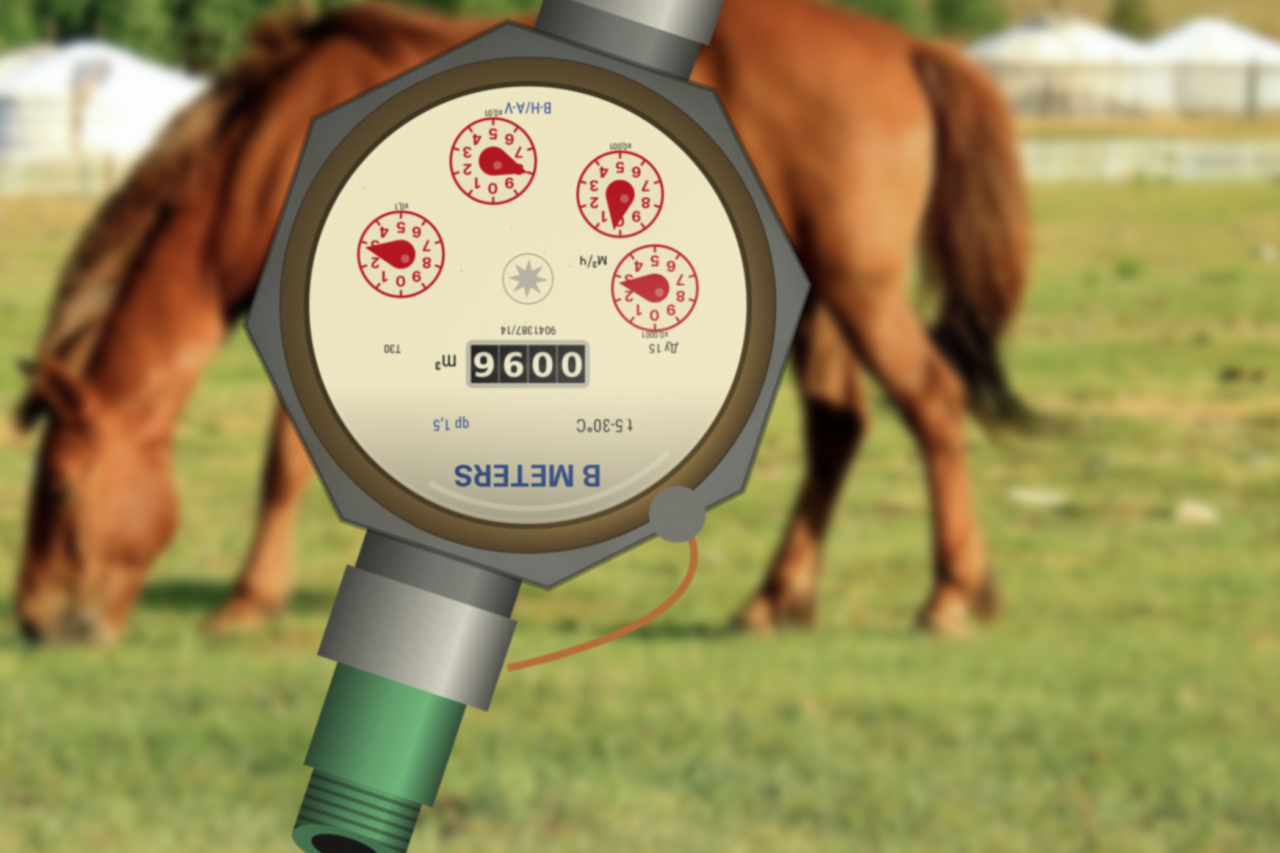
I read 96.2802 m³
